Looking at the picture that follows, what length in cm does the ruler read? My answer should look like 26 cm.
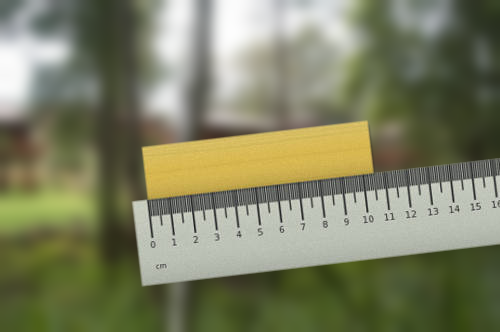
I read 10.5 cm
